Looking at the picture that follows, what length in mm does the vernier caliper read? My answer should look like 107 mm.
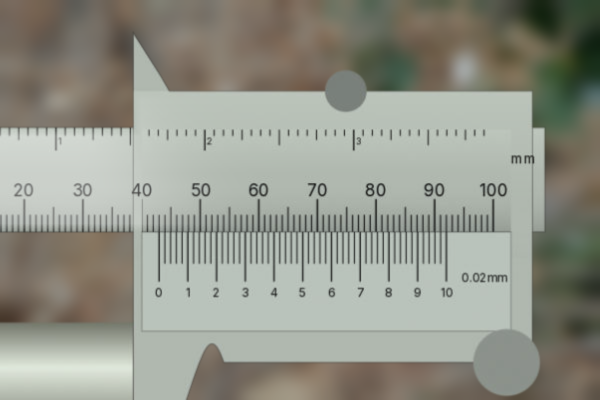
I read 43.0 mm
